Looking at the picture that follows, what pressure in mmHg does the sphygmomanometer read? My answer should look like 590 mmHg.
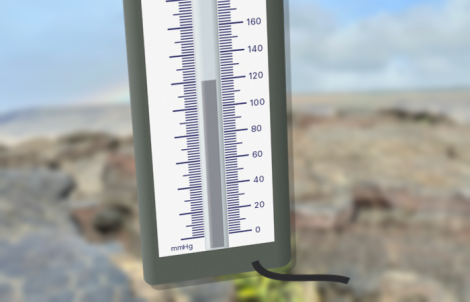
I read 120 mmHg
